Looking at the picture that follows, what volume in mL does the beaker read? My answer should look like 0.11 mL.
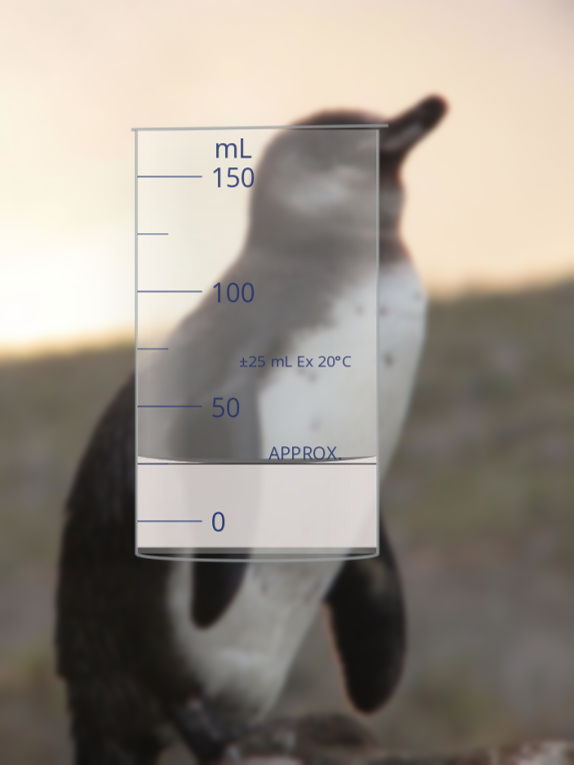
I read 25 mL
